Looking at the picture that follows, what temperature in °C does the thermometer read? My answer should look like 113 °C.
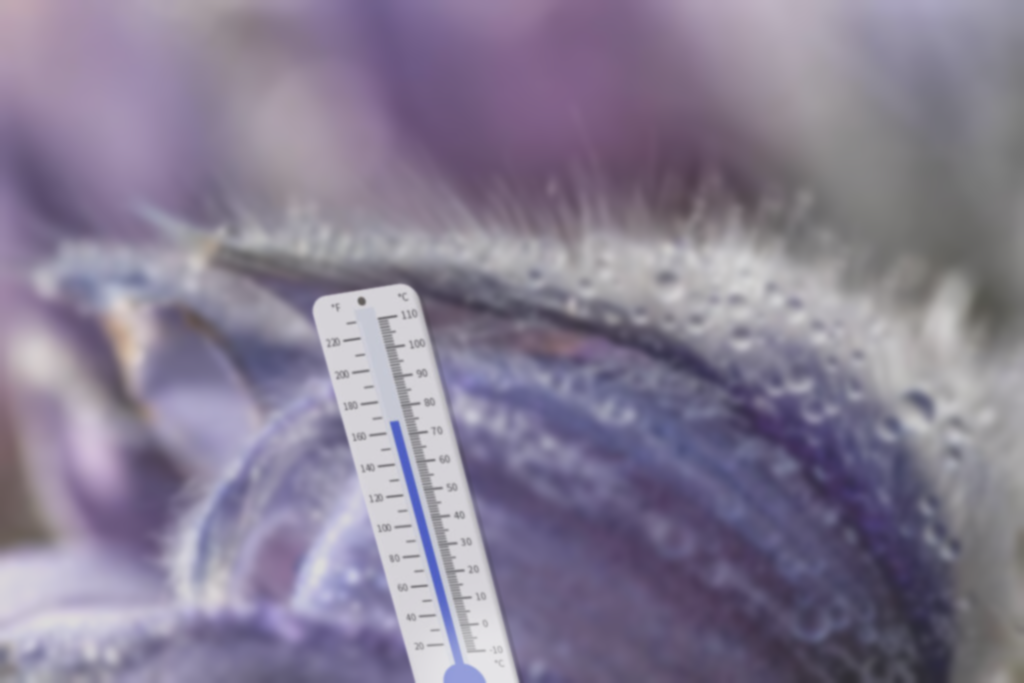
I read 75 °C
